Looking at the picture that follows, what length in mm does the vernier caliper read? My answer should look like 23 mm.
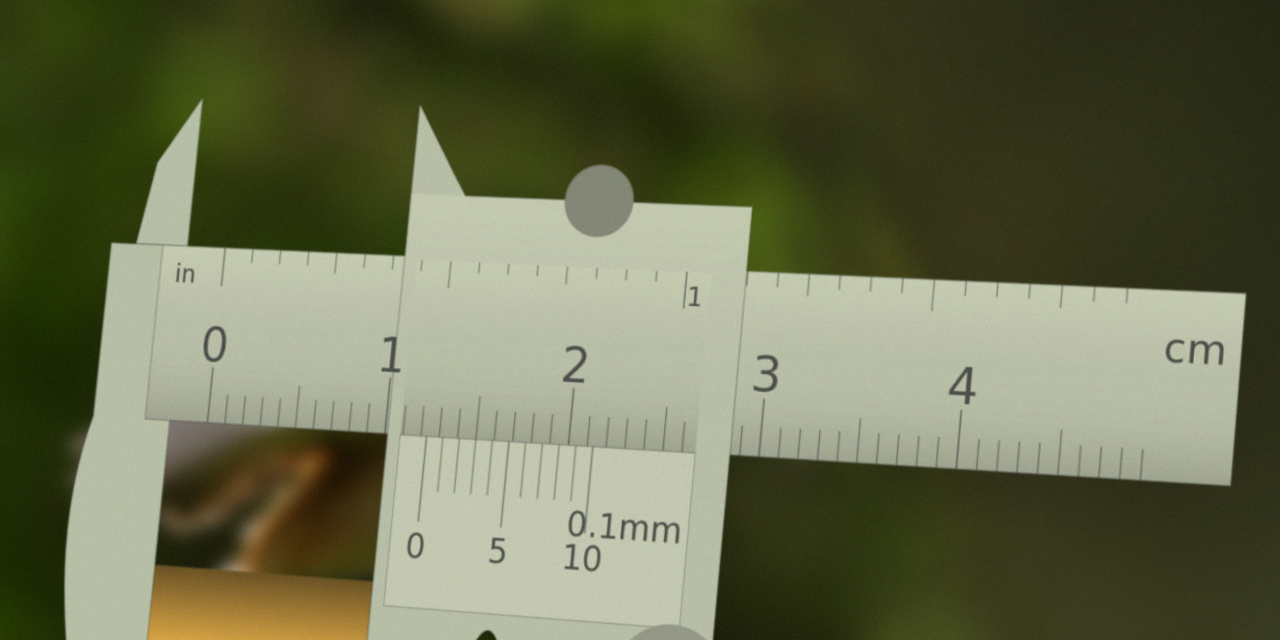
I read 12.3 mm
